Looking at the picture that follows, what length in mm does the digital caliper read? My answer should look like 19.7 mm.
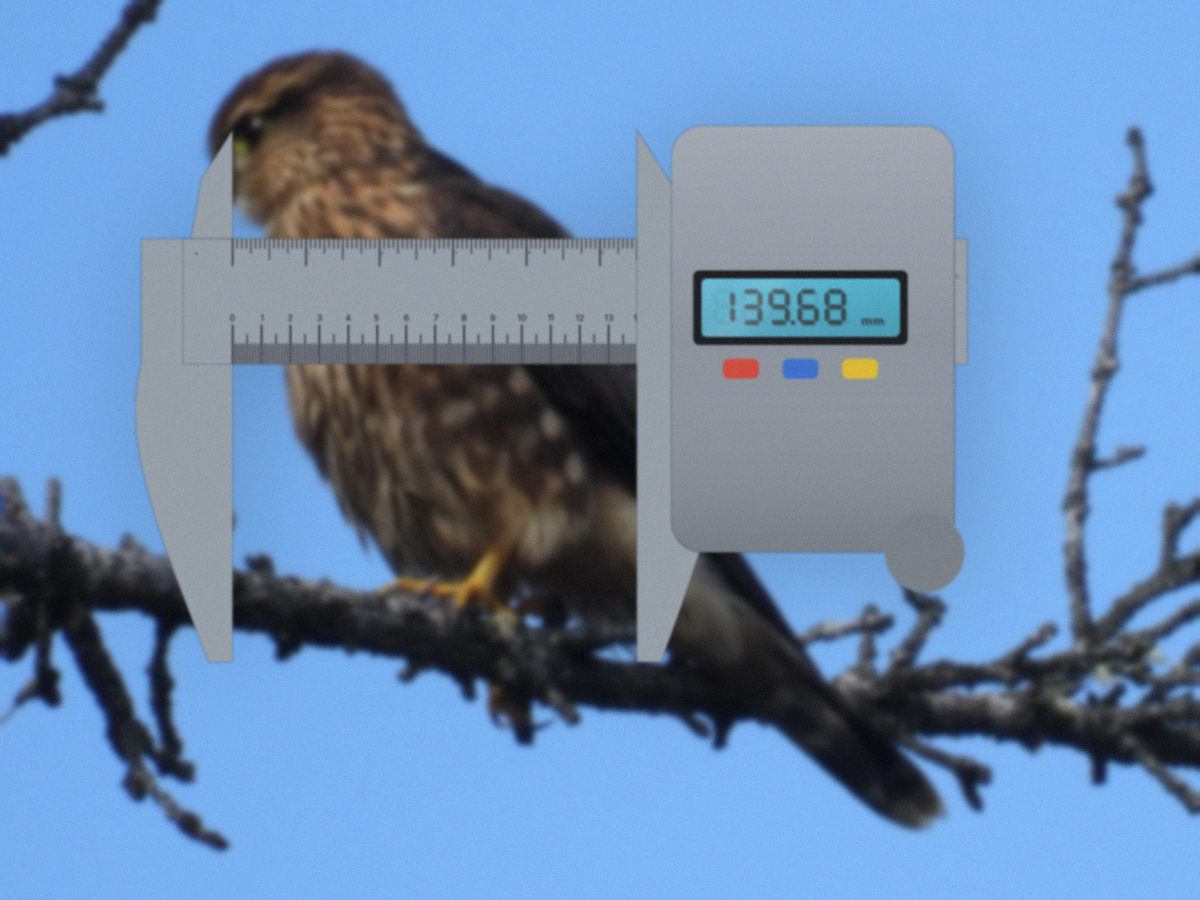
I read 139.68 mm
